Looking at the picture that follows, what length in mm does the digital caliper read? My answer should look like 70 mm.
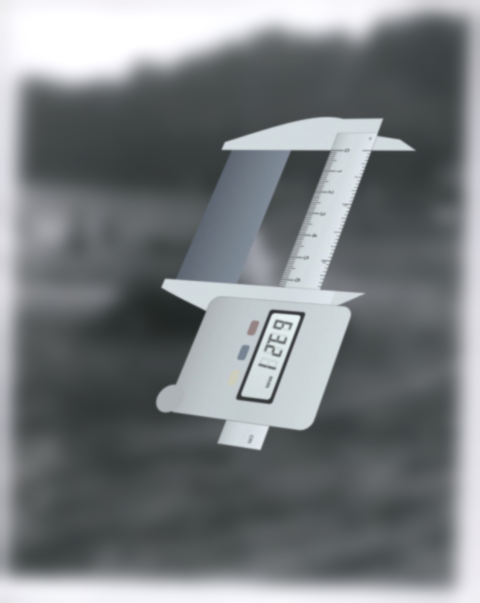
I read 63.21 mm
